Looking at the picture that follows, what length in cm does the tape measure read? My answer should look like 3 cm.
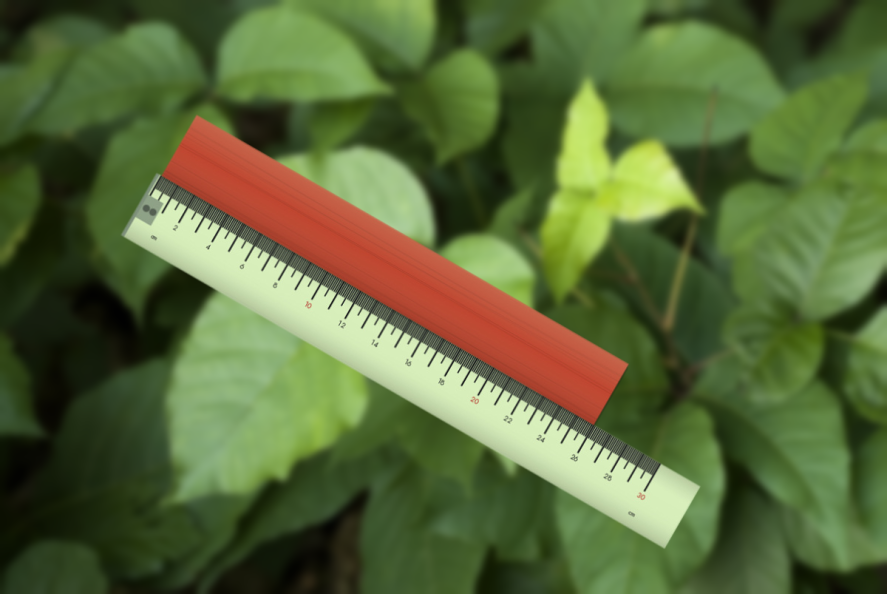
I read 26 cm
